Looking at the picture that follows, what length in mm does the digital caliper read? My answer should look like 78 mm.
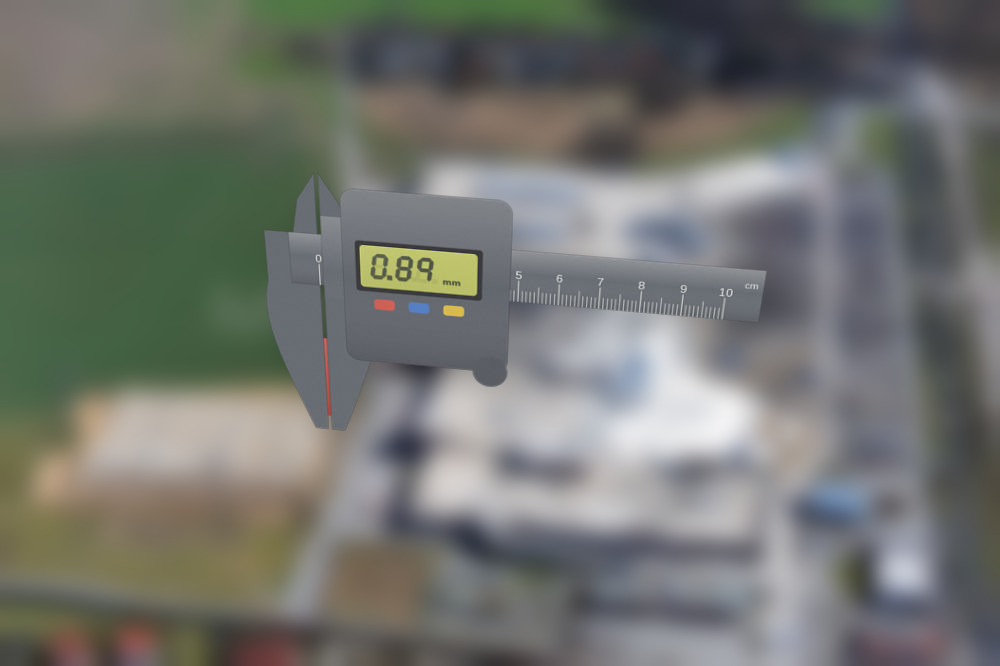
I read 0.89 mm
